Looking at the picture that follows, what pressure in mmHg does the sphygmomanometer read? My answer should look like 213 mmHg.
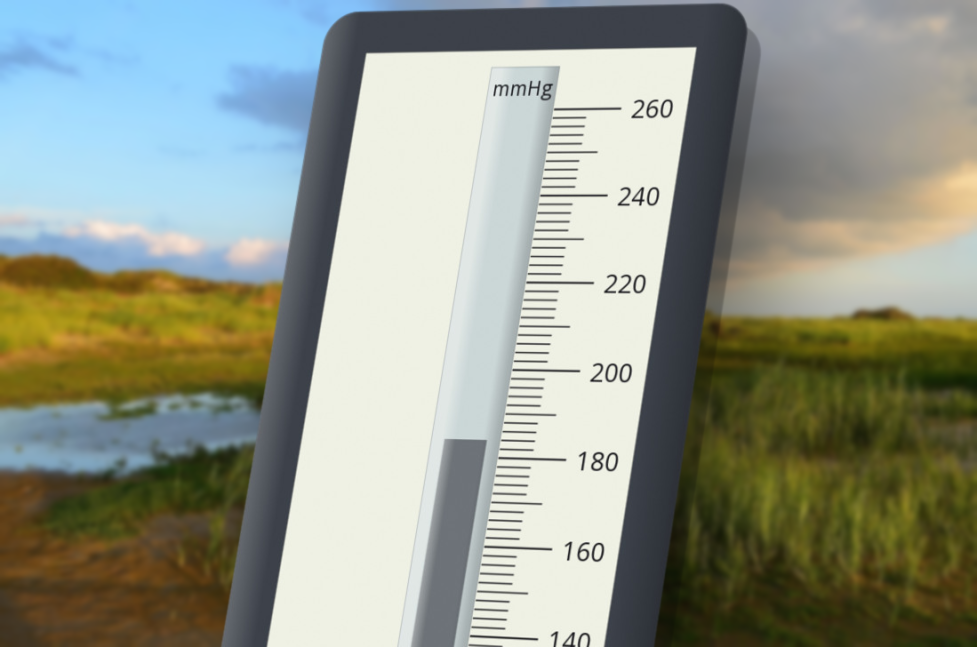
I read 184 mmHg
